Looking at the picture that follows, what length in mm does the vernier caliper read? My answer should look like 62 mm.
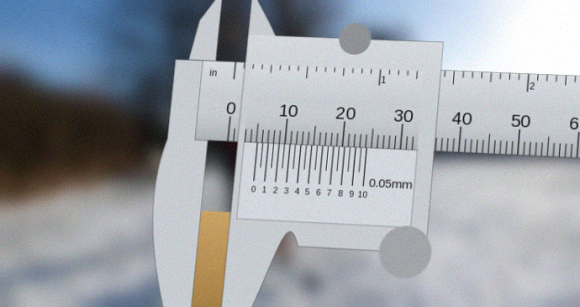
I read 5.2 mm
